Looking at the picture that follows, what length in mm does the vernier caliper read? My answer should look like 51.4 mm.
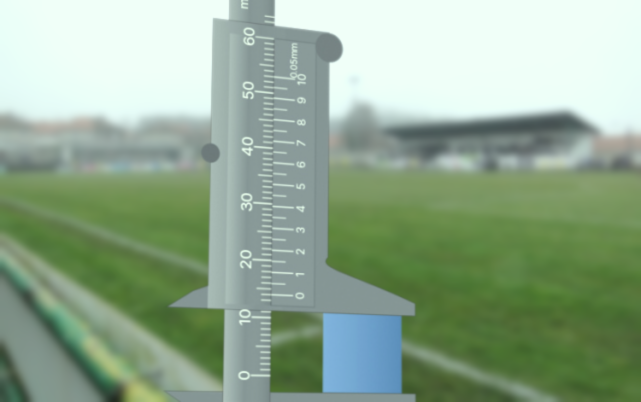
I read 14.0 mm
